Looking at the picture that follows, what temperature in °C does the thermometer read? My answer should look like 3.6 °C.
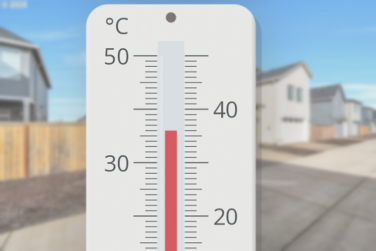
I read 36 °C
